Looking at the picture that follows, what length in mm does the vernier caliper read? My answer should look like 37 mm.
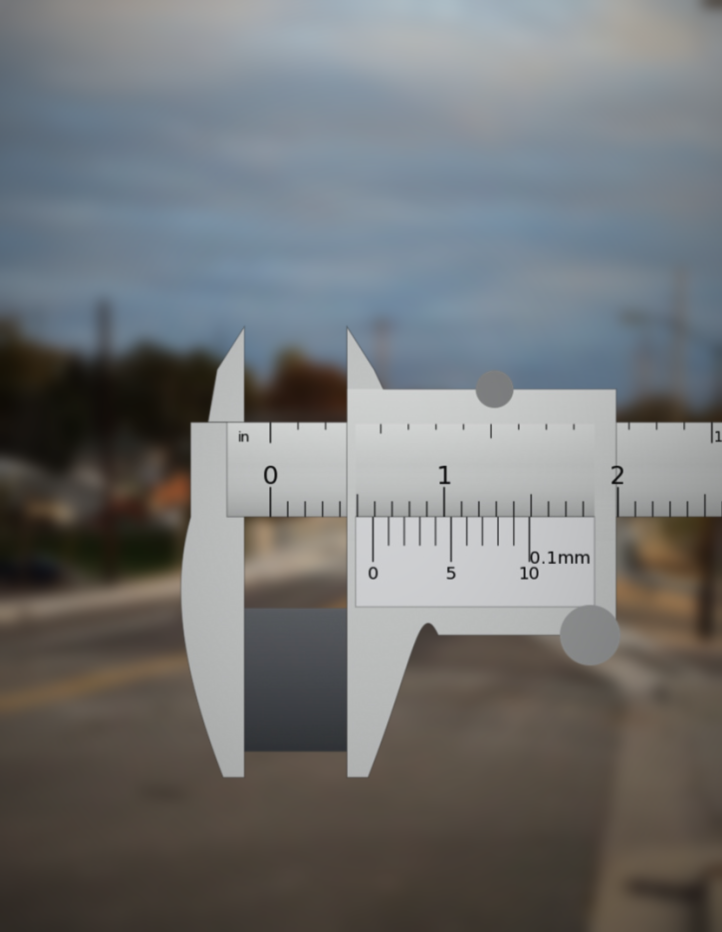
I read 5.9 mm
